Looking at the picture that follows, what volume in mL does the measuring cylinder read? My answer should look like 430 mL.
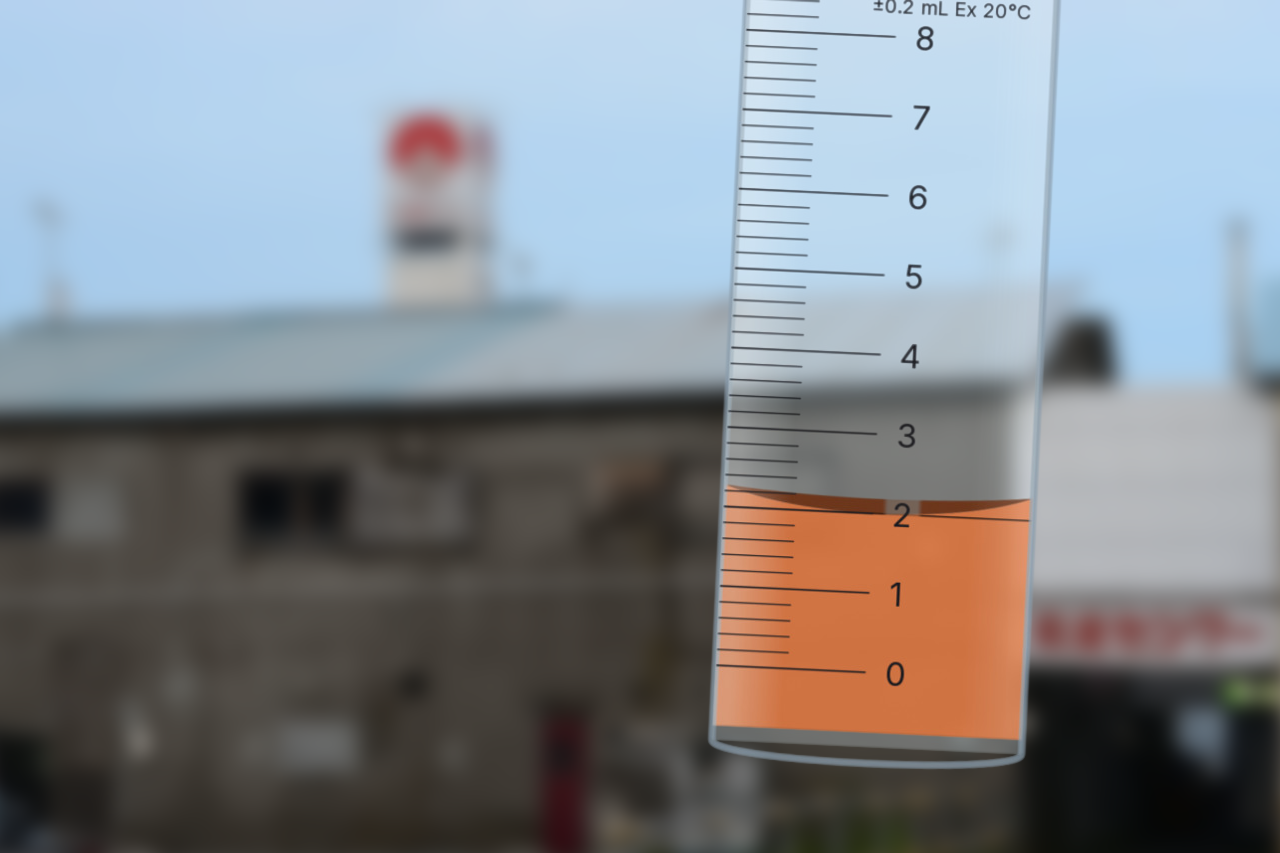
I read 2 mL
